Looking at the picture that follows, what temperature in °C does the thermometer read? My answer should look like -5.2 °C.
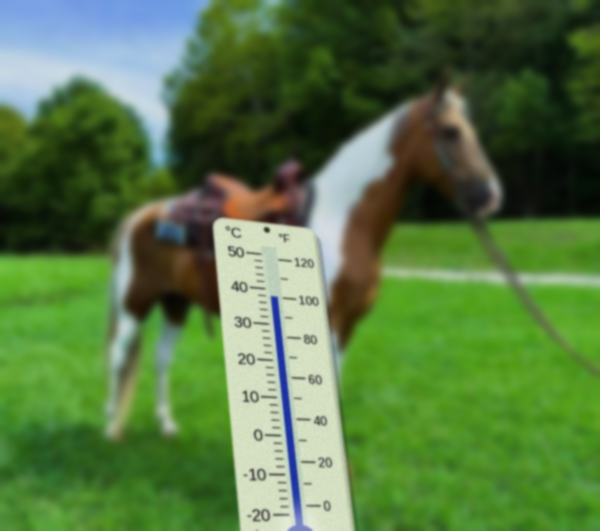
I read 38 °C
